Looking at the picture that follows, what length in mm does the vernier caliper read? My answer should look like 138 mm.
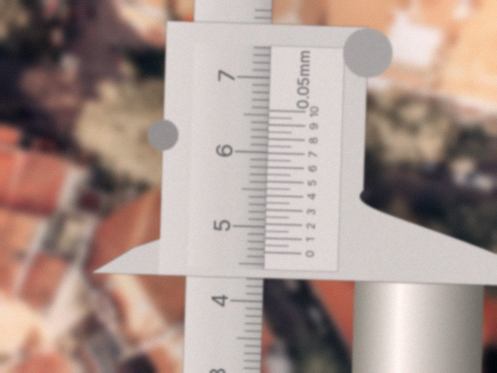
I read 46.6 mm
